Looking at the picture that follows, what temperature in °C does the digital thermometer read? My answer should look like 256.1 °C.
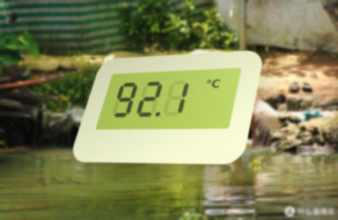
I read 92.1 °C
